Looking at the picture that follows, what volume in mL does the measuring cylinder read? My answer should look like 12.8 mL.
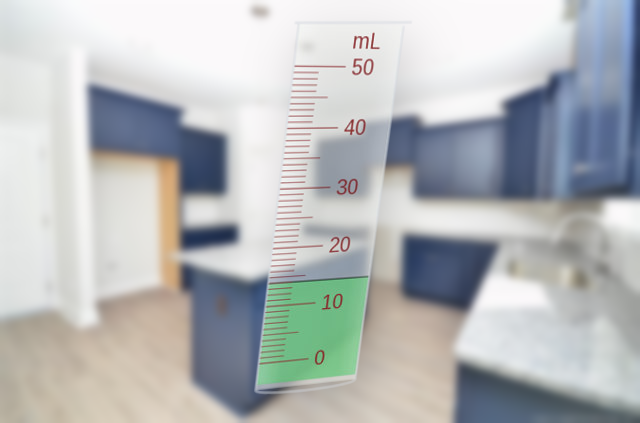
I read 14 mL
